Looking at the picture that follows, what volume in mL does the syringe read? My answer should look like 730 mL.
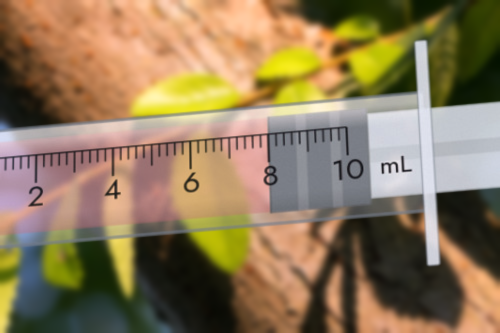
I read 8 mL
